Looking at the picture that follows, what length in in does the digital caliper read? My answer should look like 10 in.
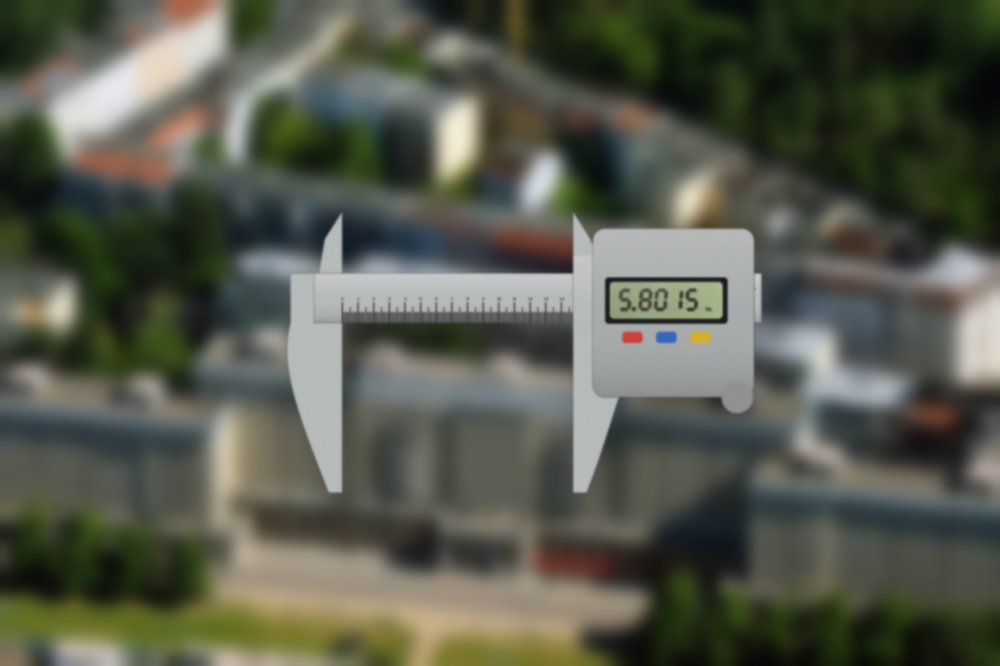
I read 5.8015 in
